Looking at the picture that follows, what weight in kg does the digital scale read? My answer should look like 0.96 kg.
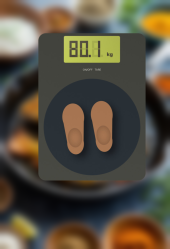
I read 80.1 kg
